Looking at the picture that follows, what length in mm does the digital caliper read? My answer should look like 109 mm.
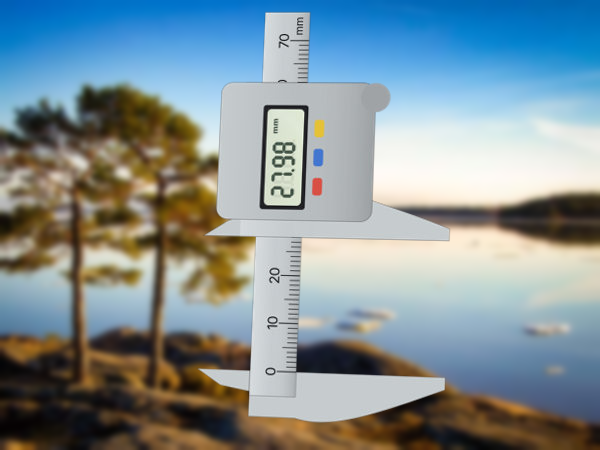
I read 27.98 mm
